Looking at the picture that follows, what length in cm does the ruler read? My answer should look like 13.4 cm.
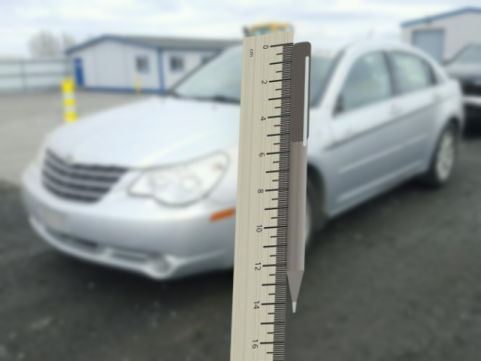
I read 14.5 cm
